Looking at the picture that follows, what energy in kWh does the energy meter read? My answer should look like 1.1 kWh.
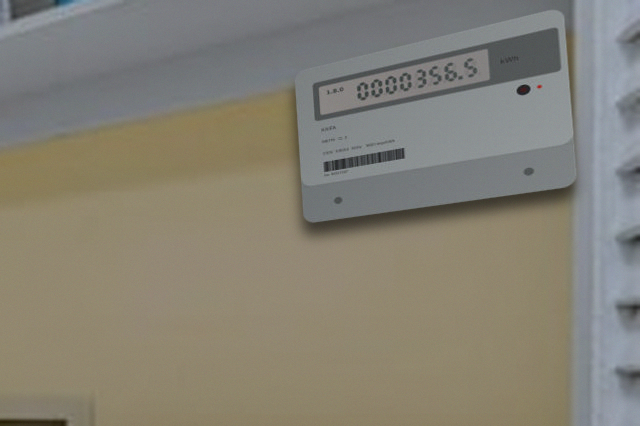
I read 356.5 kWh
